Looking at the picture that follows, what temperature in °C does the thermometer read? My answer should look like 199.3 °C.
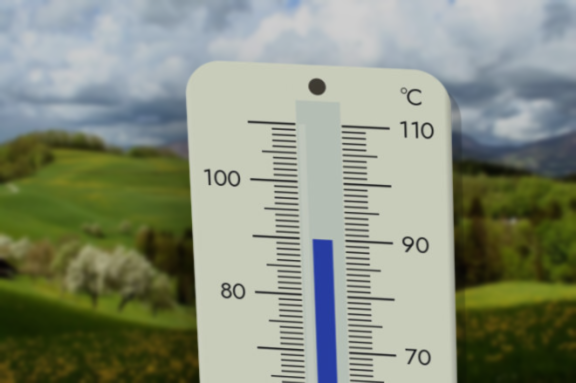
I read 90 °C
